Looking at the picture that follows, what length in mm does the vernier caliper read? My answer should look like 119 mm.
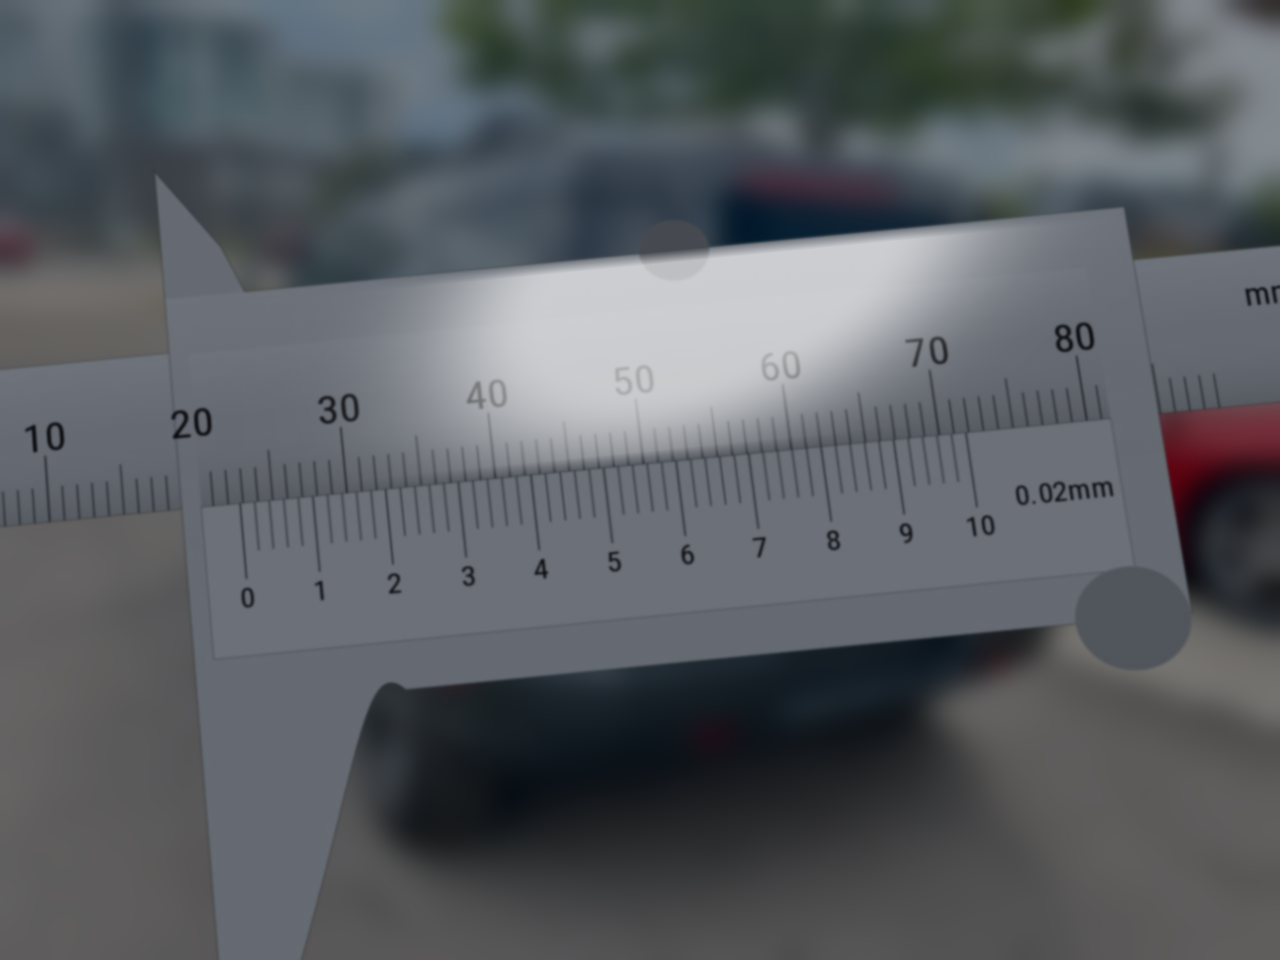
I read 22.8 mm
